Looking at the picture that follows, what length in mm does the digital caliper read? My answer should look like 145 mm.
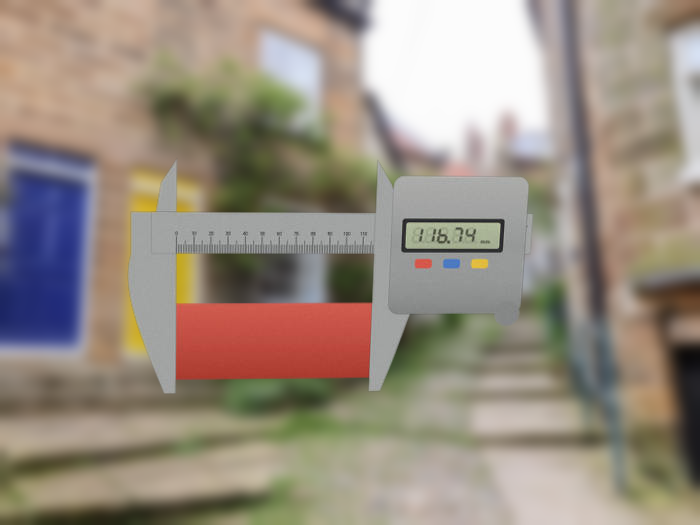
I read 116.74 mm
